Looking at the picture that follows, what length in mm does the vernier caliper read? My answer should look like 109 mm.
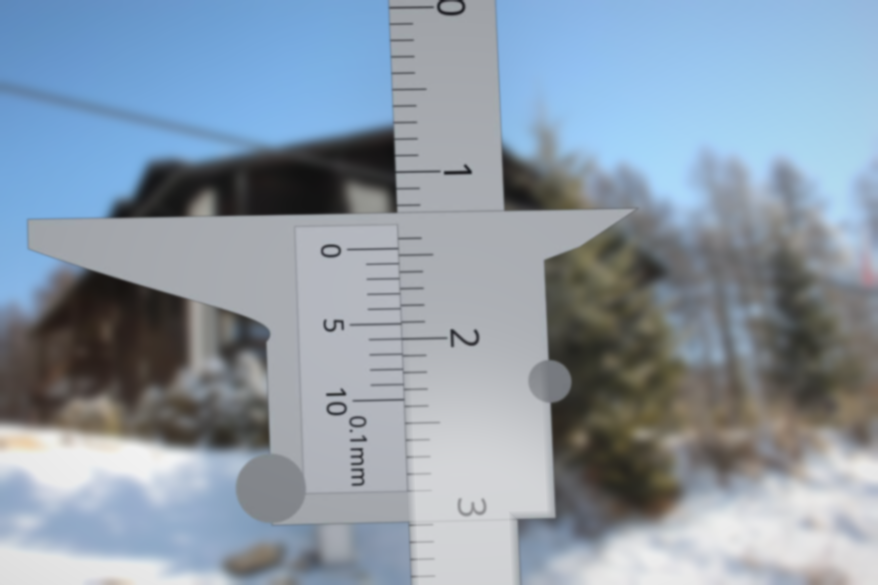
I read 14.6 mm
